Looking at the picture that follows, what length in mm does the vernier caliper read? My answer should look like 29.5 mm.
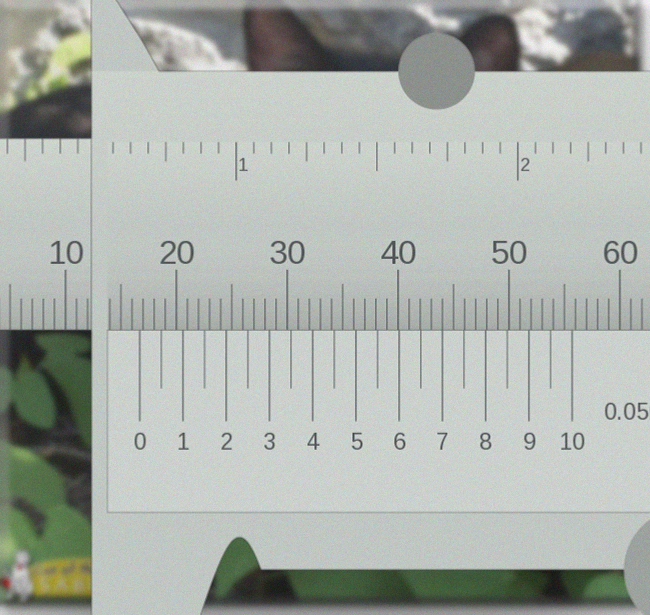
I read 16.7 mm
